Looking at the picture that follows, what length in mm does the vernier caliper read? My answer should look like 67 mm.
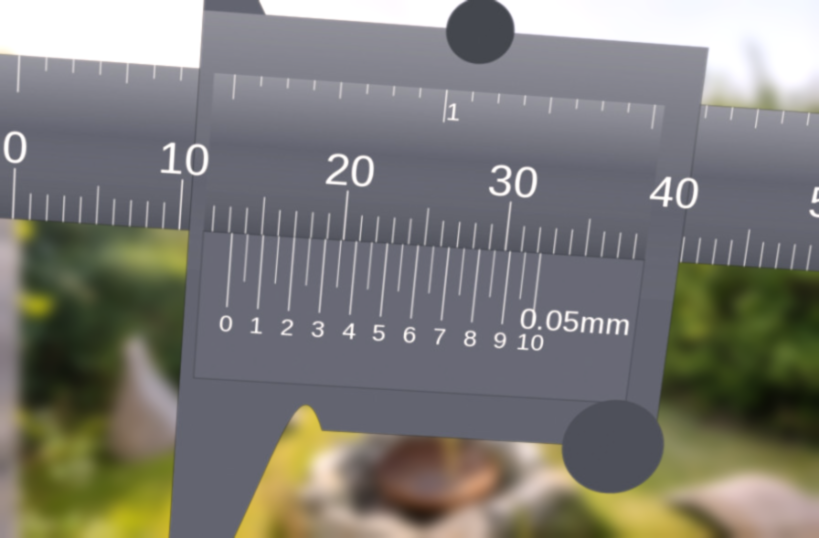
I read 13.2 mm
